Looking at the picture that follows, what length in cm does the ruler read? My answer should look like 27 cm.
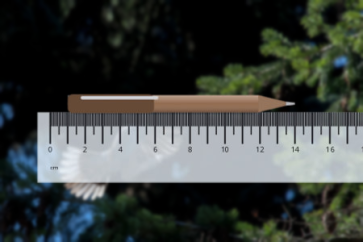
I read 13 cm
